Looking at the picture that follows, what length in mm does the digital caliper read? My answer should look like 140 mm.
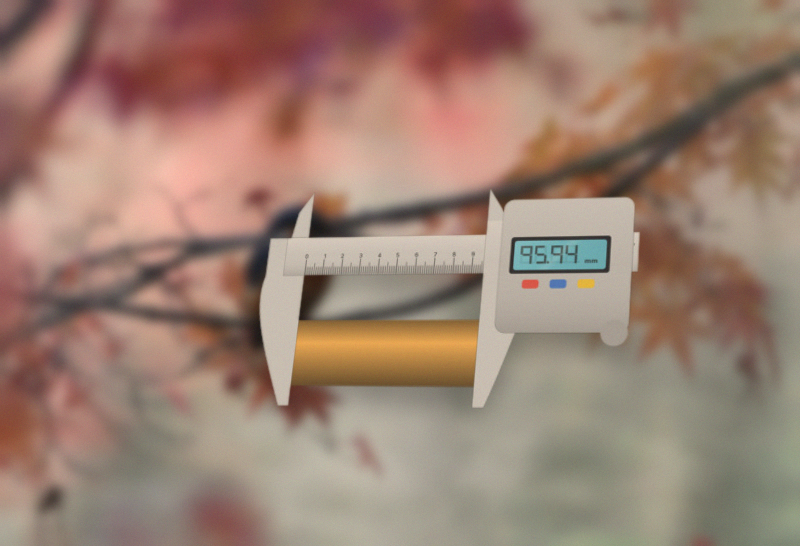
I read 95.94 mm
